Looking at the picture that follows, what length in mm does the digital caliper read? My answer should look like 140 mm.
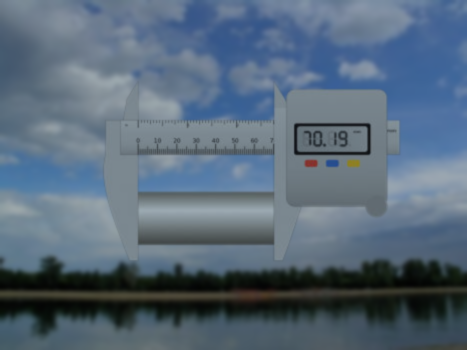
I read 70.19 mm
